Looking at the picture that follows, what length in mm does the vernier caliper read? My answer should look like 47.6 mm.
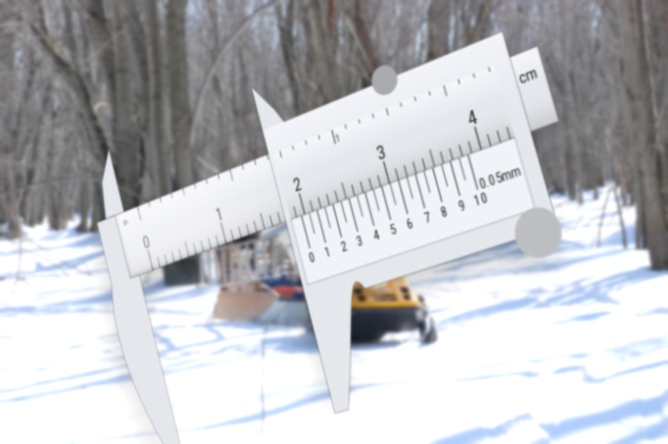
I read 19.6 mm
